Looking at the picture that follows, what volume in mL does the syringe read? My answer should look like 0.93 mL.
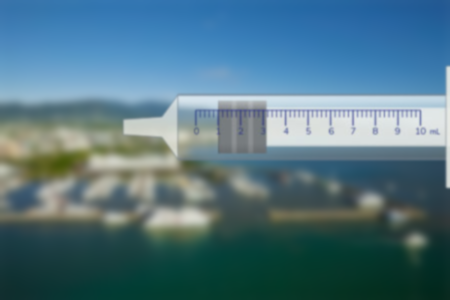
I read 1 mL
